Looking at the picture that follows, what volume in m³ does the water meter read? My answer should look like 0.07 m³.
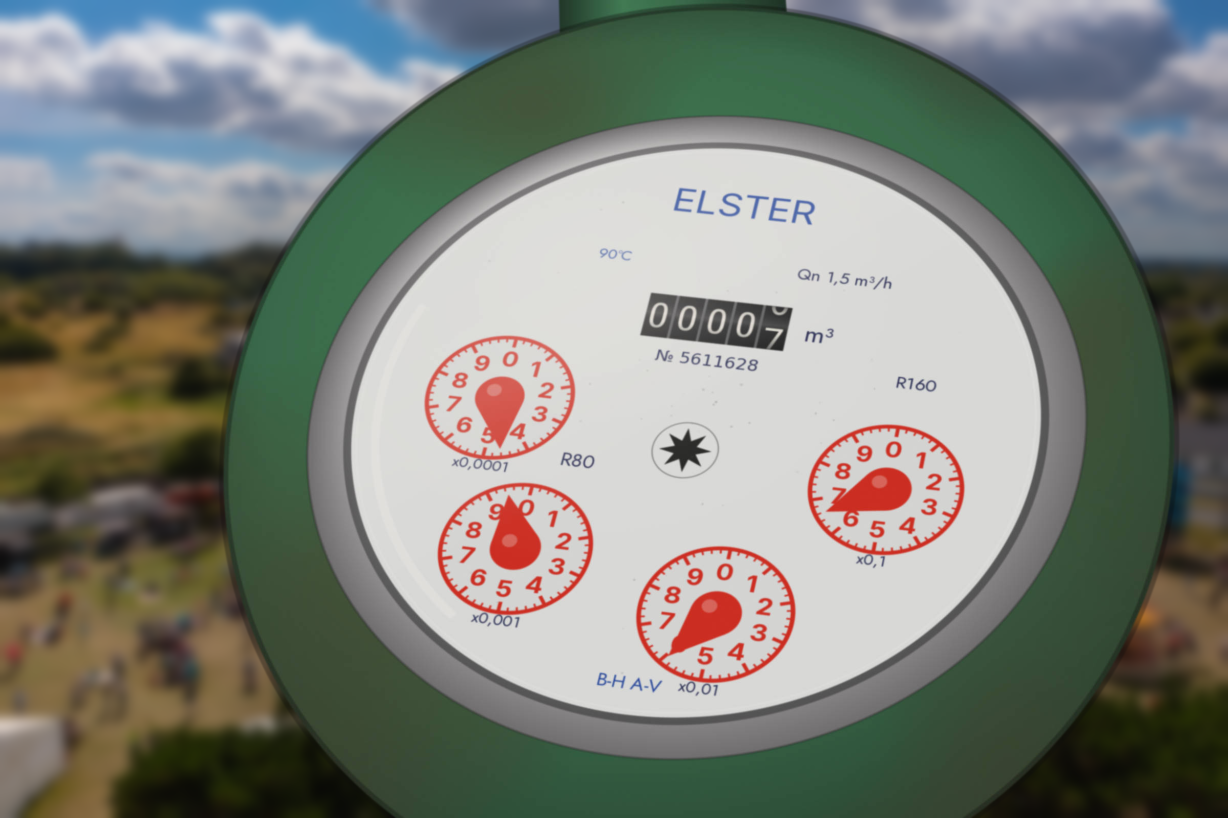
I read 6.6594 m³
